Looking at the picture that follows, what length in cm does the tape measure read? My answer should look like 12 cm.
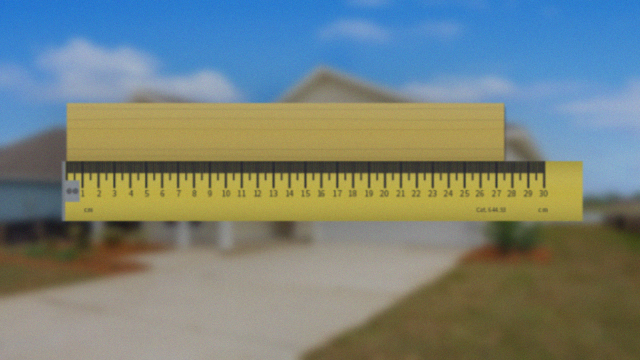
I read 27.5 cm
